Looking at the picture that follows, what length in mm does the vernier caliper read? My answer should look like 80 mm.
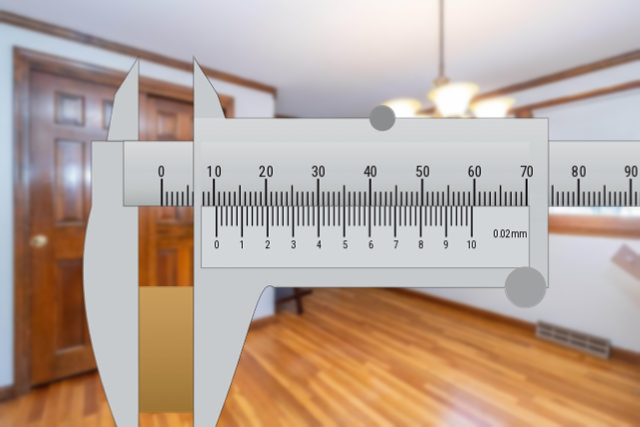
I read 10.5 mm
